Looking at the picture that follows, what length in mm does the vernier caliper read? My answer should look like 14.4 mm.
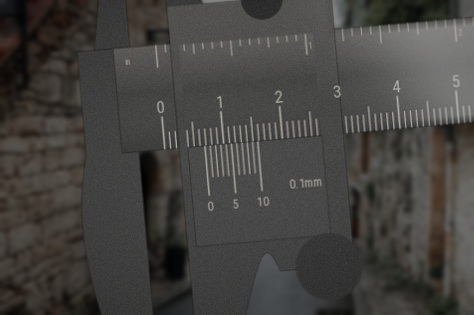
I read 6.8 mm
